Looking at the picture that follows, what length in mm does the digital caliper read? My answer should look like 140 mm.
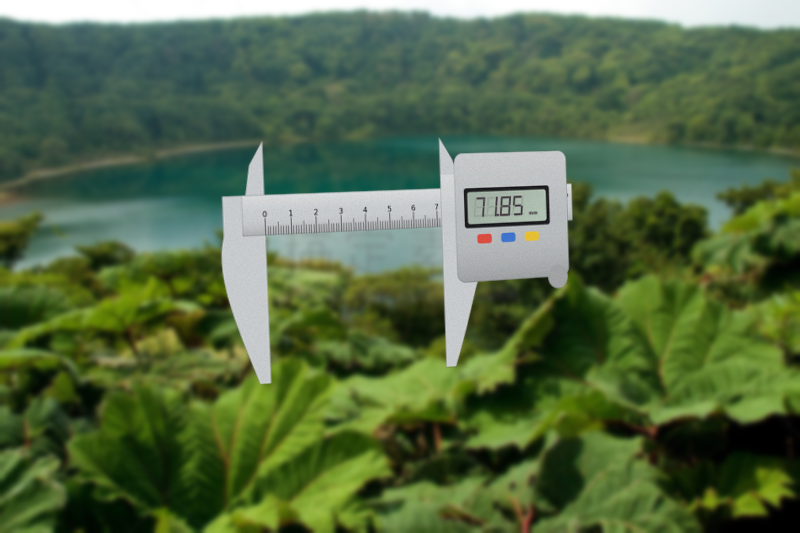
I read 71.85 mm
